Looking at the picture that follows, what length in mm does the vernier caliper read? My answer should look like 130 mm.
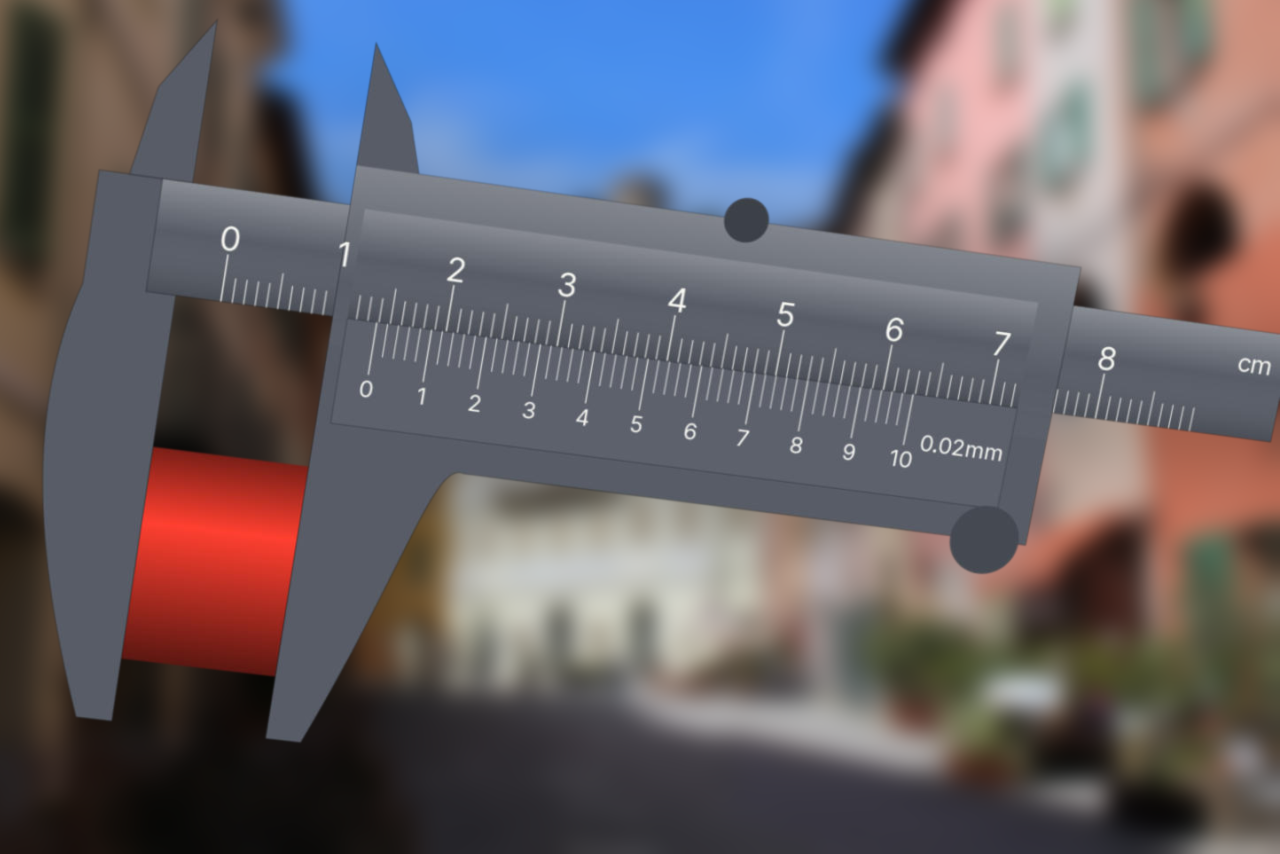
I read 13.8 mm
